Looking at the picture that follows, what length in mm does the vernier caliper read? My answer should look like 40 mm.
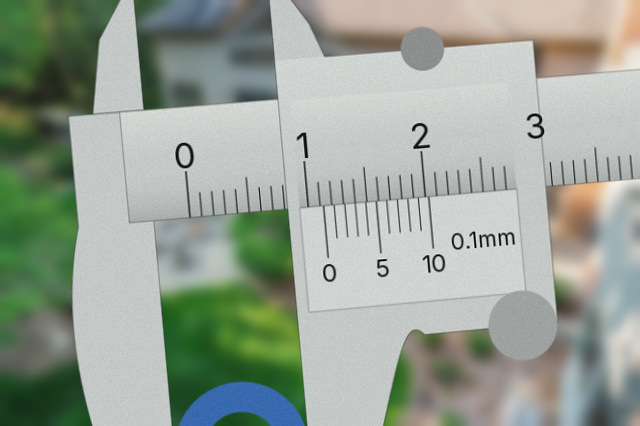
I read 11.3 mm
